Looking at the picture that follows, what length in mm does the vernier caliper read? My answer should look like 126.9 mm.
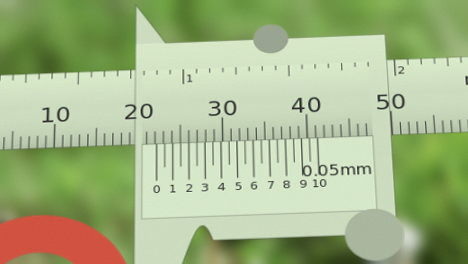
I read 22.2 mm
